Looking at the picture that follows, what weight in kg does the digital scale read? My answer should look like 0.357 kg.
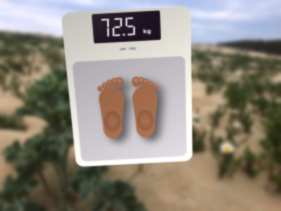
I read 72.5 kg
